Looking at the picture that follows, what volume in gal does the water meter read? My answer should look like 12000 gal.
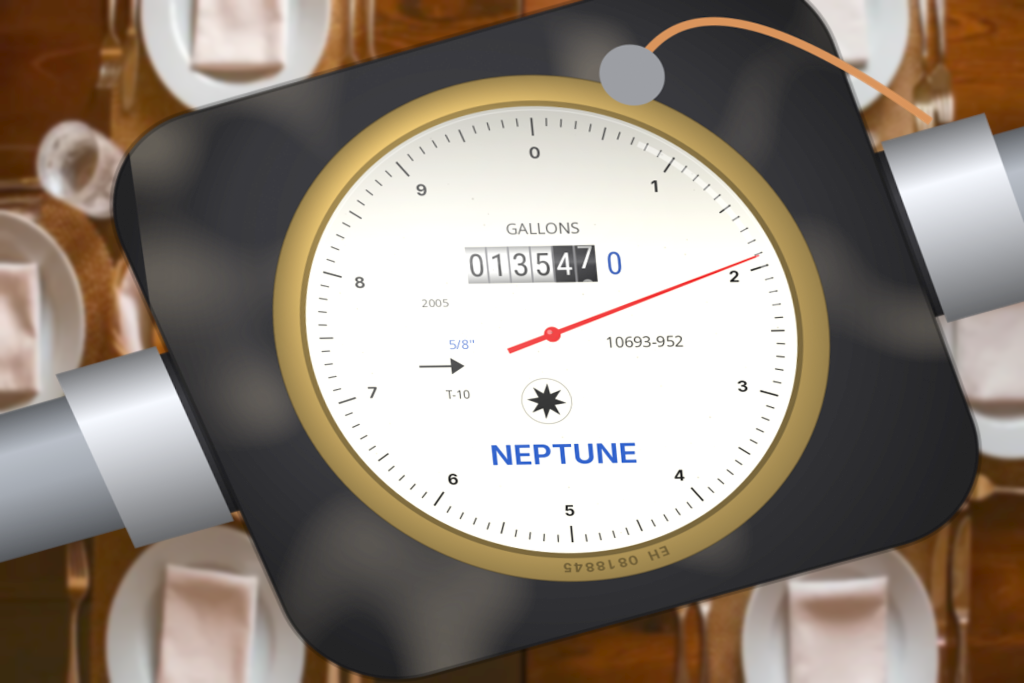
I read 135471.9 gal
